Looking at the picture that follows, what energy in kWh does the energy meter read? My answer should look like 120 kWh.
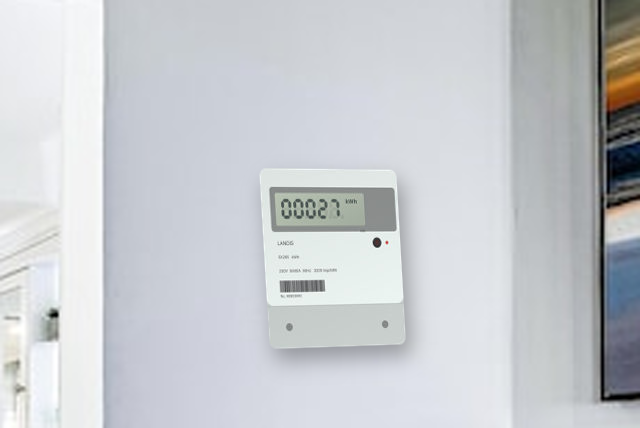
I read 27 kWh
